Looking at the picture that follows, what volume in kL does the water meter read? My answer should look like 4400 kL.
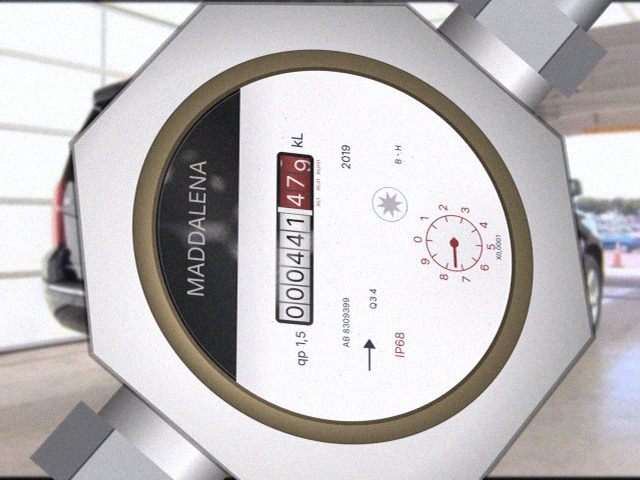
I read 441.4787 kL
